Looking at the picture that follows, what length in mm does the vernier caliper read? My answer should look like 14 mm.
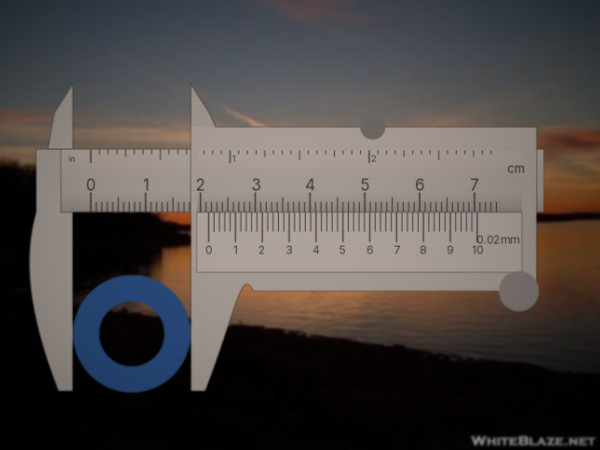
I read 21.5 mm
